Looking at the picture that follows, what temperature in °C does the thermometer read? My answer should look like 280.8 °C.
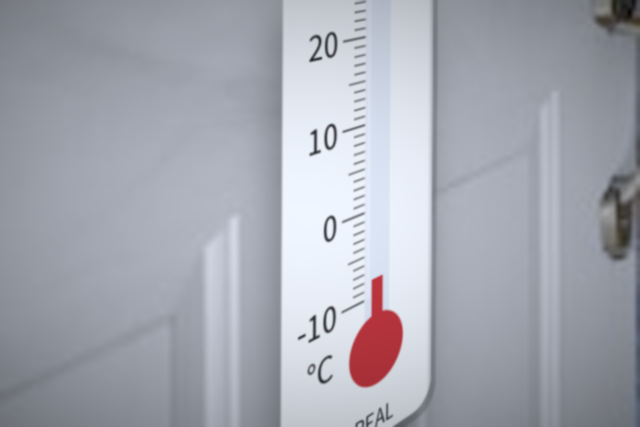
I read -8 °C
